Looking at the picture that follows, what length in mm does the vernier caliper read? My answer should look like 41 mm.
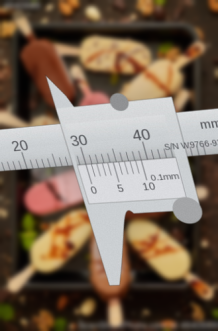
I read 30.0 mm
